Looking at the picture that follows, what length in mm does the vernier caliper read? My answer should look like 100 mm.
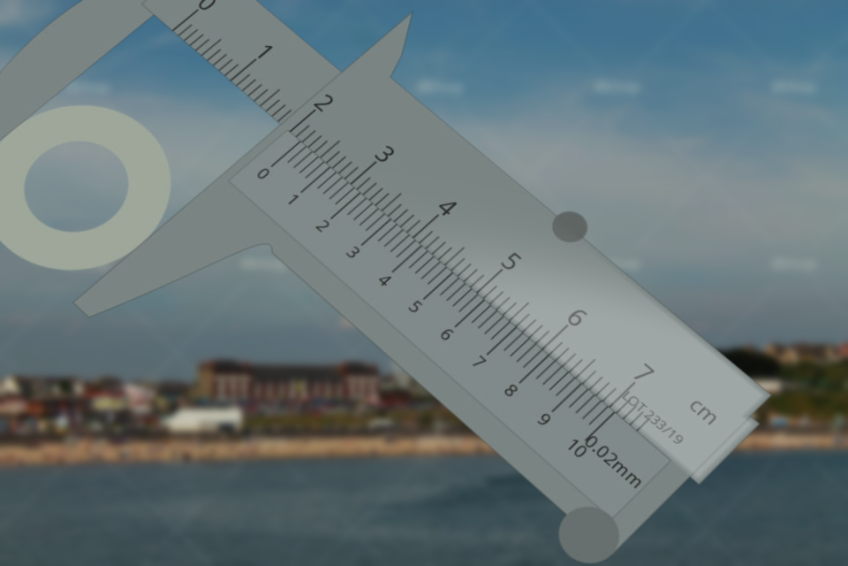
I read 21.8 mm
